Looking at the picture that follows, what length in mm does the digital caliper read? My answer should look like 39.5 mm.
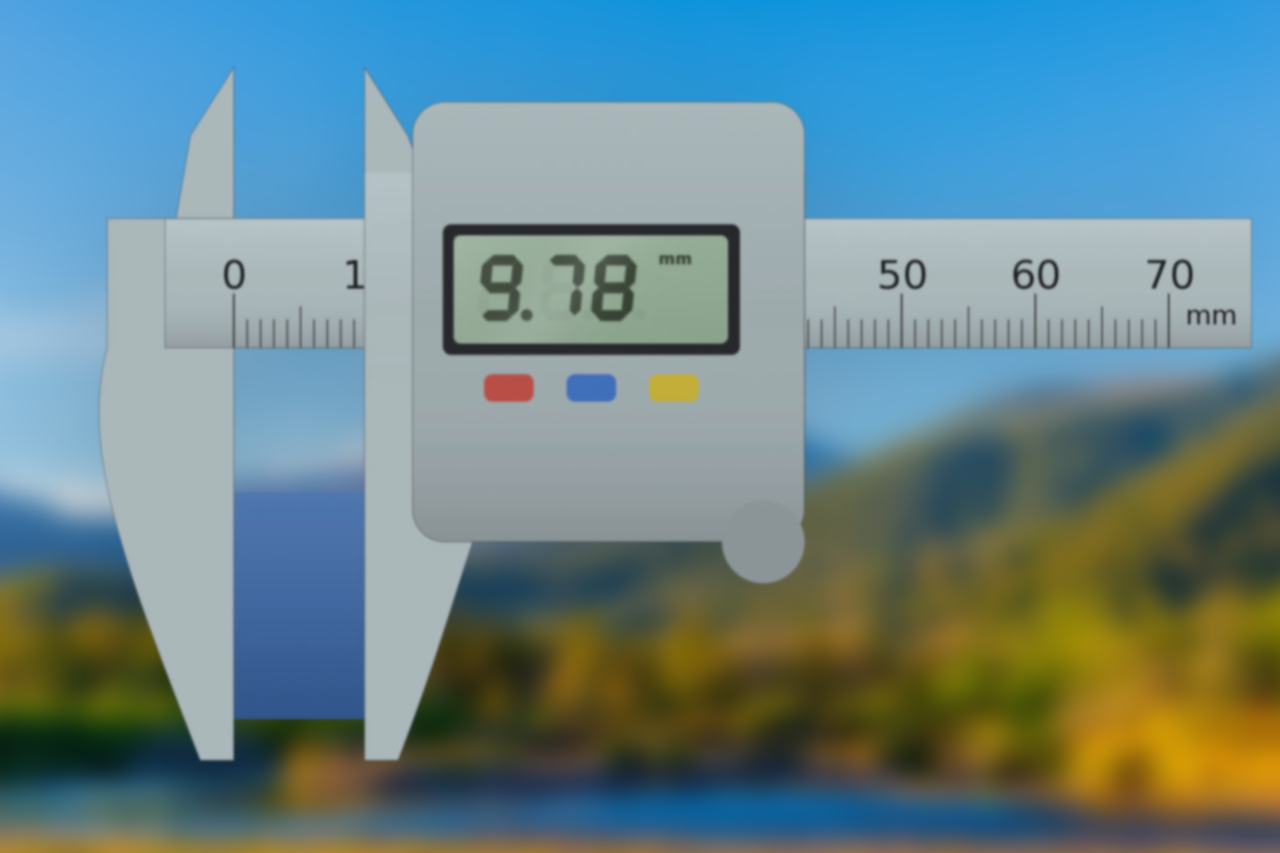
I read 9.78 mm
